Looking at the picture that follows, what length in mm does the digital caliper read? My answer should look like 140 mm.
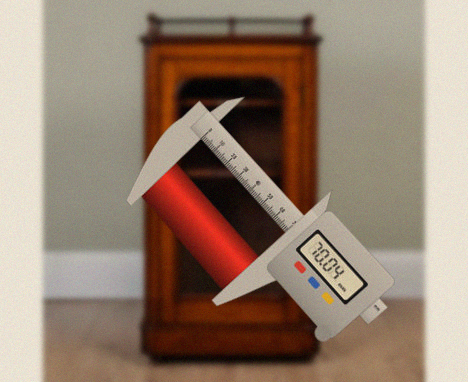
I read 70.04 mm
